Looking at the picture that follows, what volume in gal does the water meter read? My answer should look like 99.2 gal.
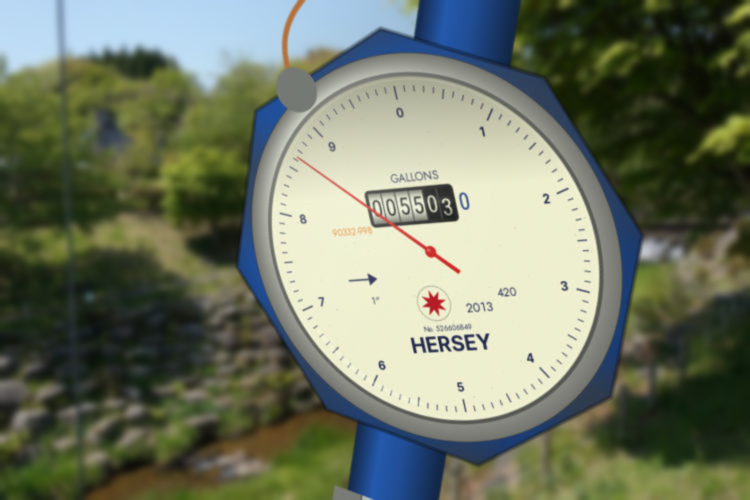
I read 55028.6 gal
